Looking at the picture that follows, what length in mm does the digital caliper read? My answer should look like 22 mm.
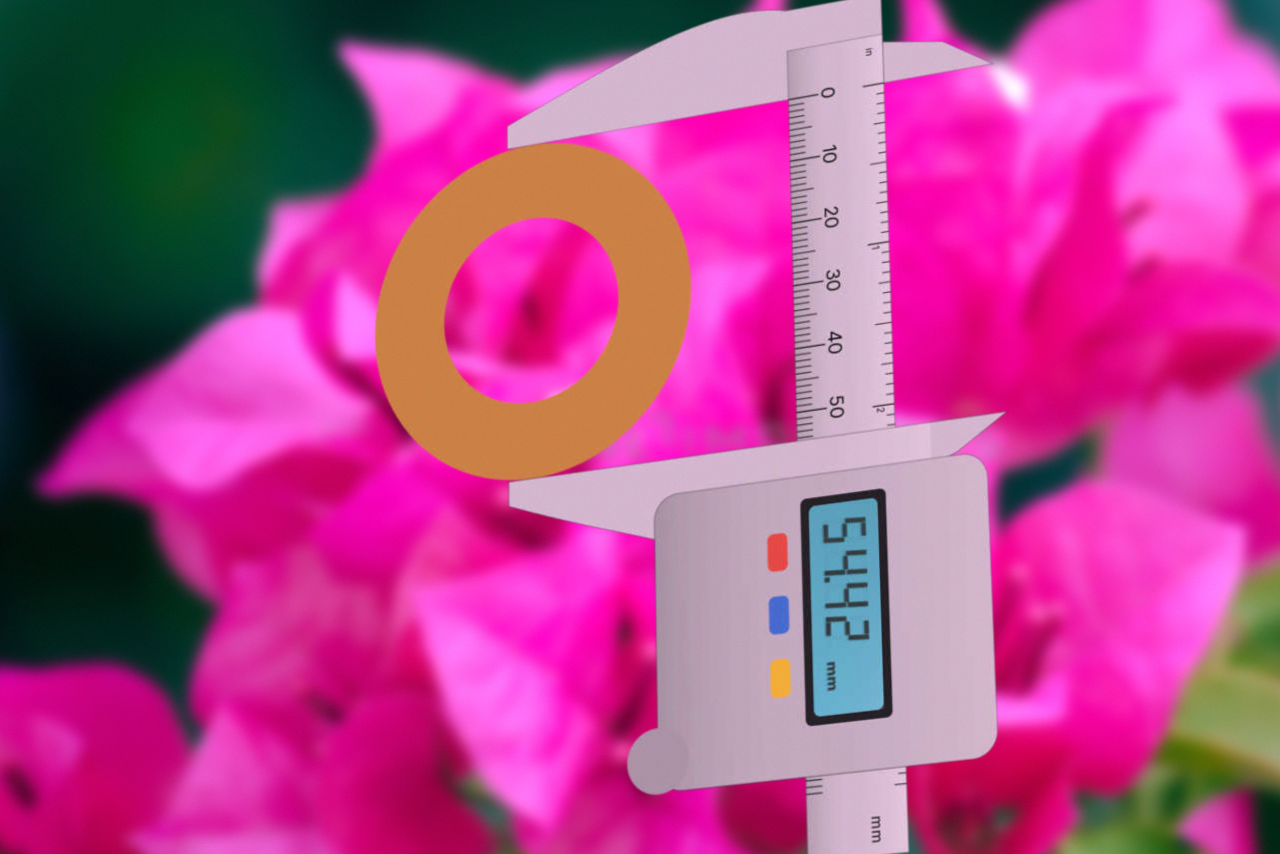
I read 54.42 mm
